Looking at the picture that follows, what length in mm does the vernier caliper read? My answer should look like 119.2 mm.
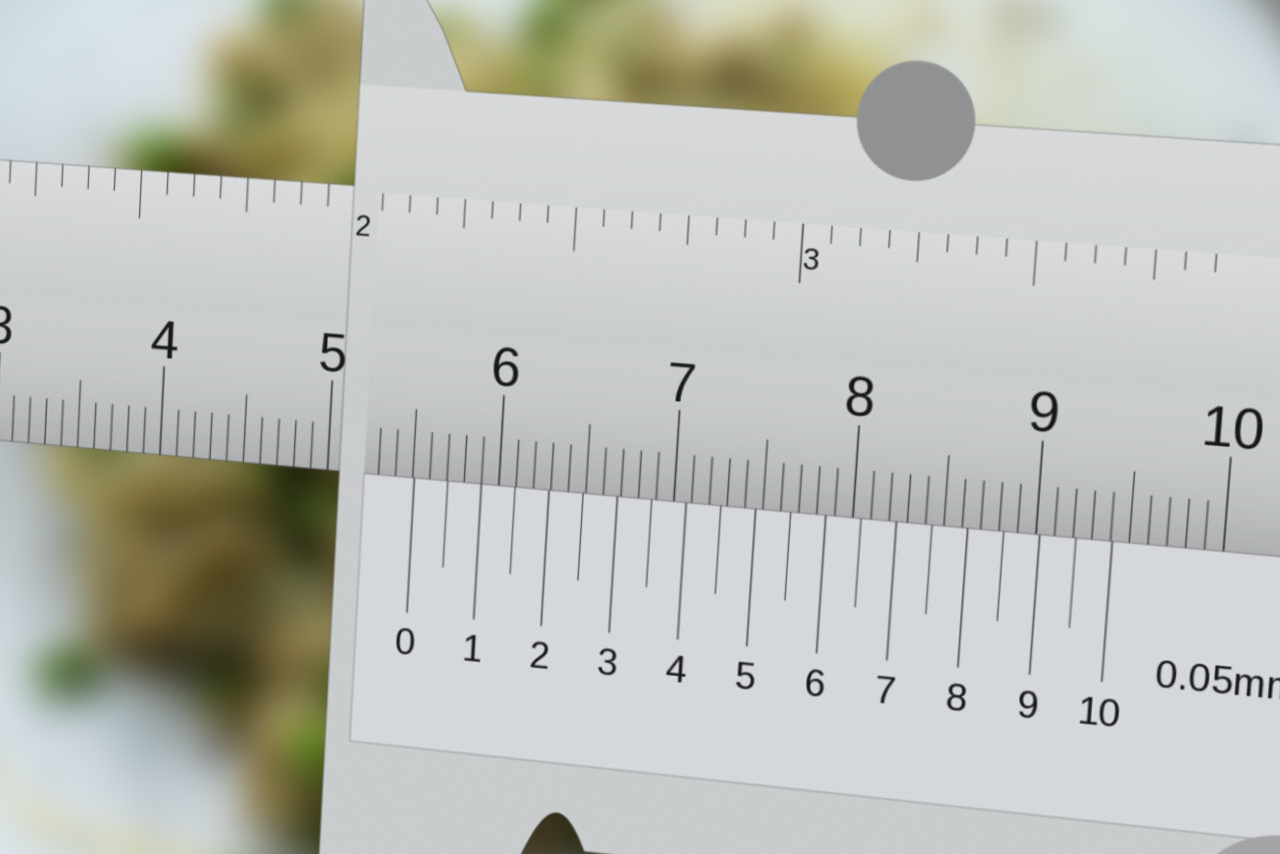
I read 55.1 mm
